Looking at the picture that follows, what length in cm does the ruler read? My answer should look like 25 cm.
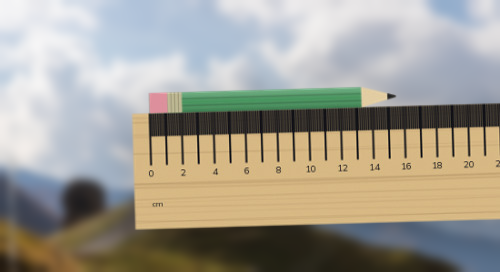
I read 15.5 cm
